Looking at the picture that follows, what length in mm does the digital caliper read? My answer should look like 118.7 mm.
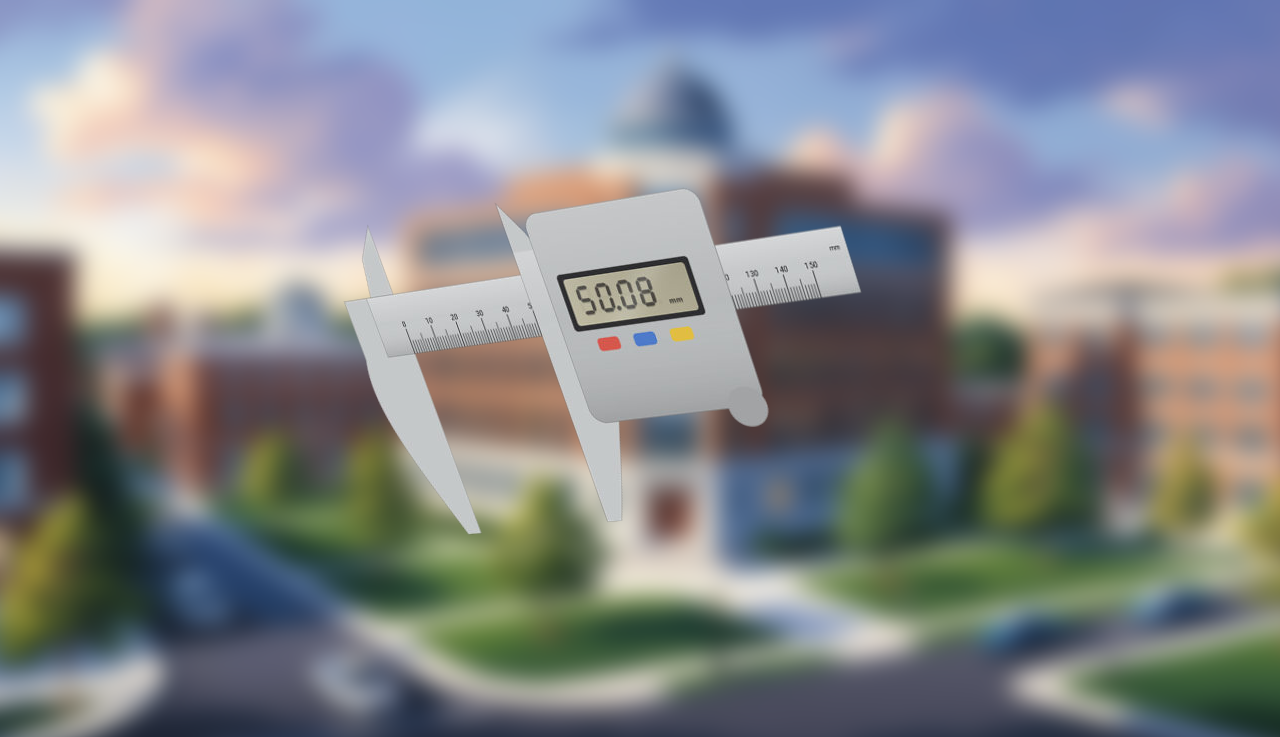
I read 50.08 mm
